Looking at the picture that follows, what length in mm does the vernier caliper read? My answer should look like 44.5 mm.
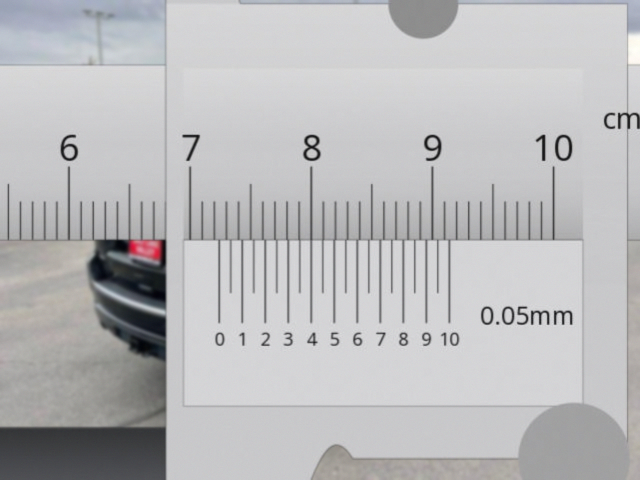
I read 72.4 mm
